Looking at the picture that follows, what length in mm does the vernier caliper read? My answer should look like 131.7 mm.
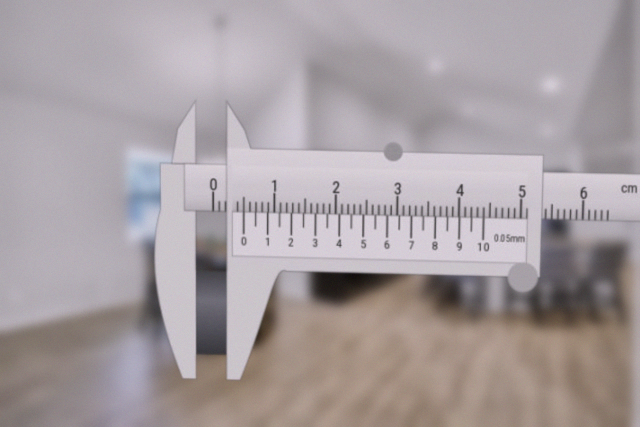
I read 5.0 mm
